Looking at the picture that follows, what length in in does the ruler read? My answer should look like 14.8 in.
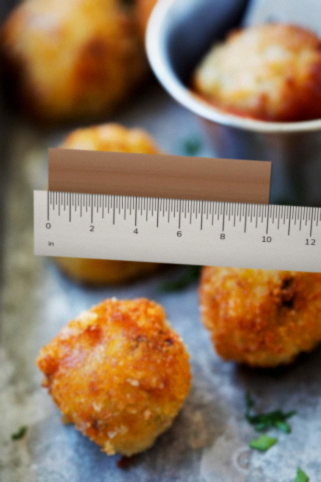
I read 10 in
